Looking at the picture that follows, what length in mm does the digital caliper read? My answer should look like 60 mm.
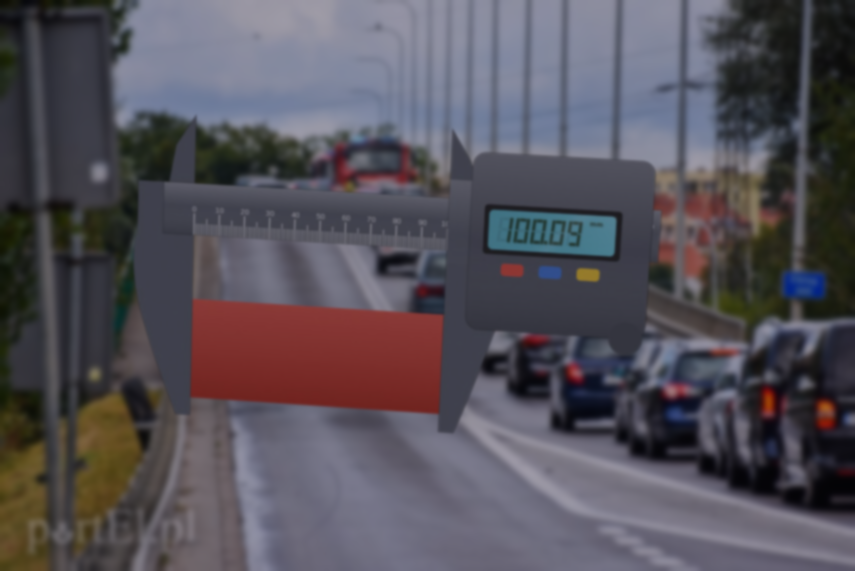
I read 100.09 mm
